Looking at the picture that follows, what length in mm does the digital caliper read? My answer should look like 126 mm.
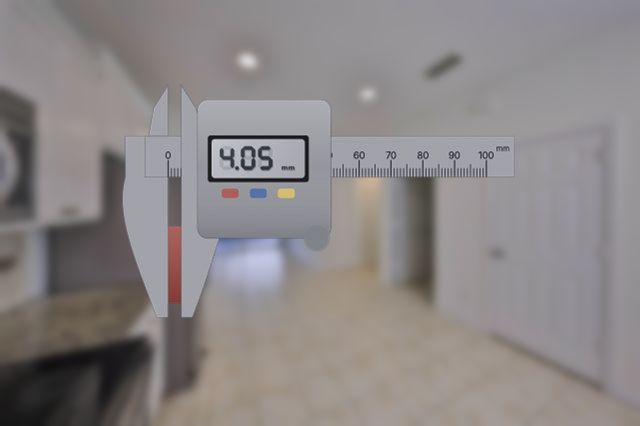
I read 4.05 mm
